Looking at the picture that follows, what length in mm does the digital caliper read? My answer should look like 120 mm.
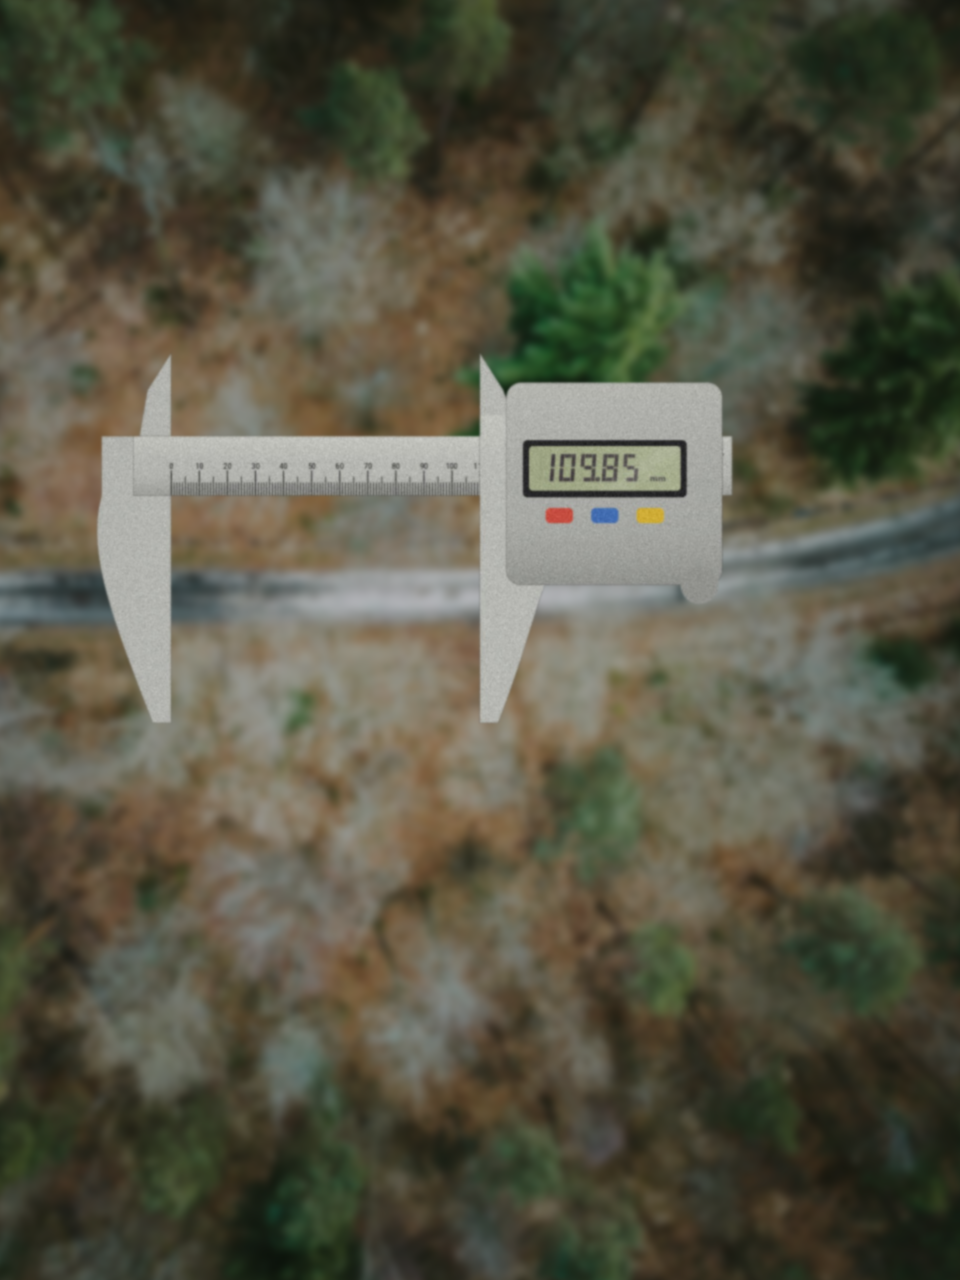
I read 109.85 mm
